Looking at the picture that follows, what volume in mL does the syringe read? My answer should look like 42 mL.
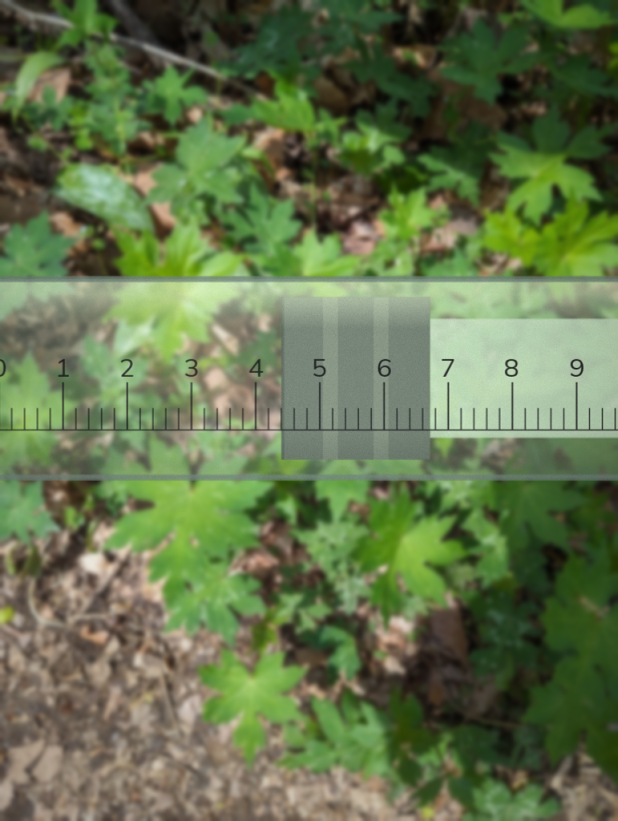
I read 4.4 mL
